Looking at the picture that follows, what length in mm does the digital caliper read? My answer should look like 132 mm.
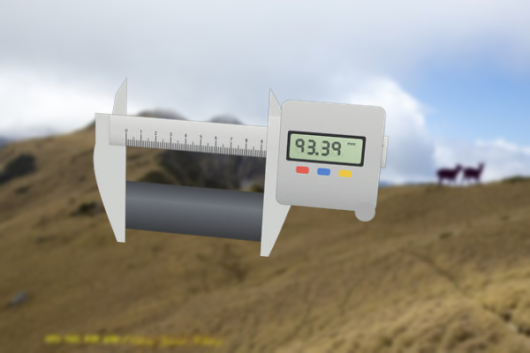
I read 93.39 mm
